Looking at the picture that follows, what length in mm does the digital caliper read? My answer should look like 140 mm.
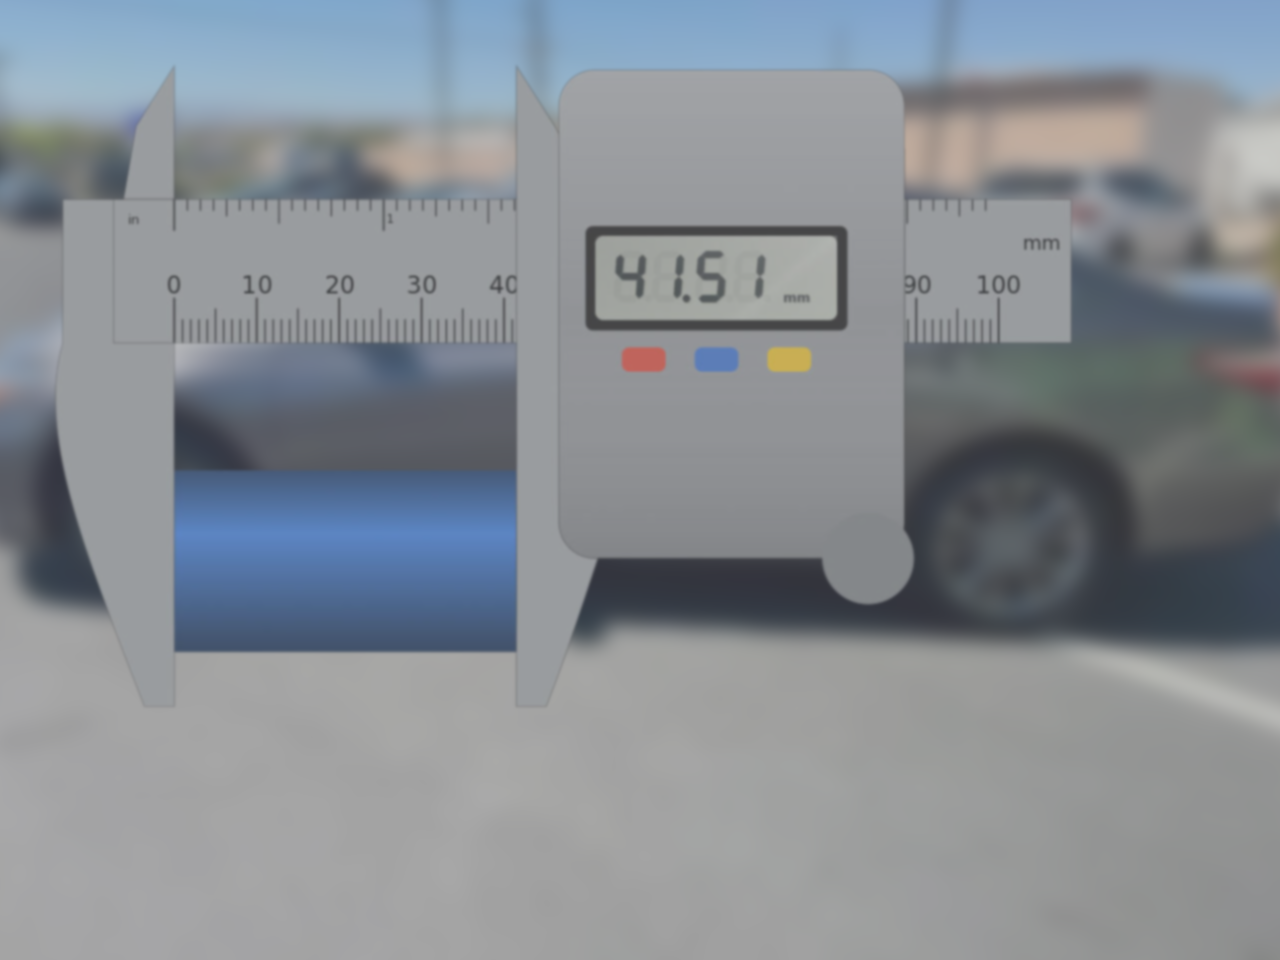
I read 41.51 mm
